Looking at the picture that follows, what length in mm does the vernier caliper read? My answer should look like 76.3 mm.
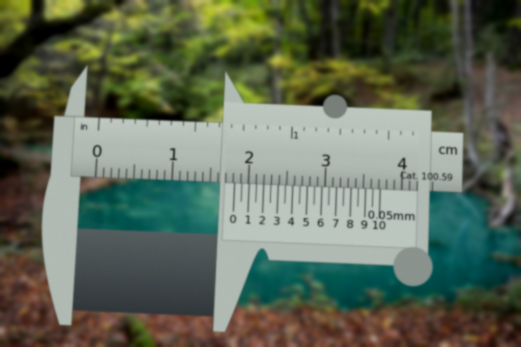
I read 18.2 mm
